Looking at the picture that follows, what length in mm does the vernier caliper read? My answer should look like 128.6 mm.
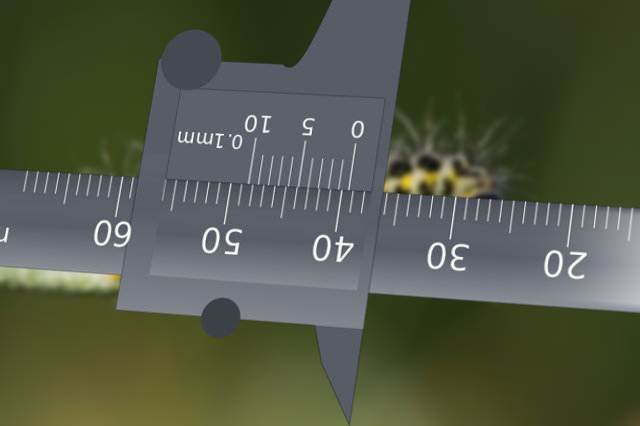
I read 39.4 mm
